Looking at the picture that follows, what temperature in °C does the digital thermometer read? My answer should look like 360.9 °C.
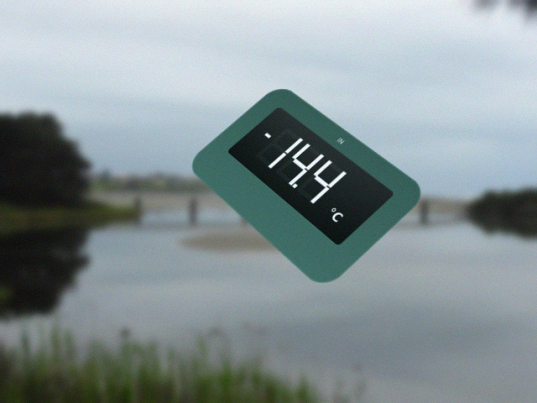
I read -14.4 °C
